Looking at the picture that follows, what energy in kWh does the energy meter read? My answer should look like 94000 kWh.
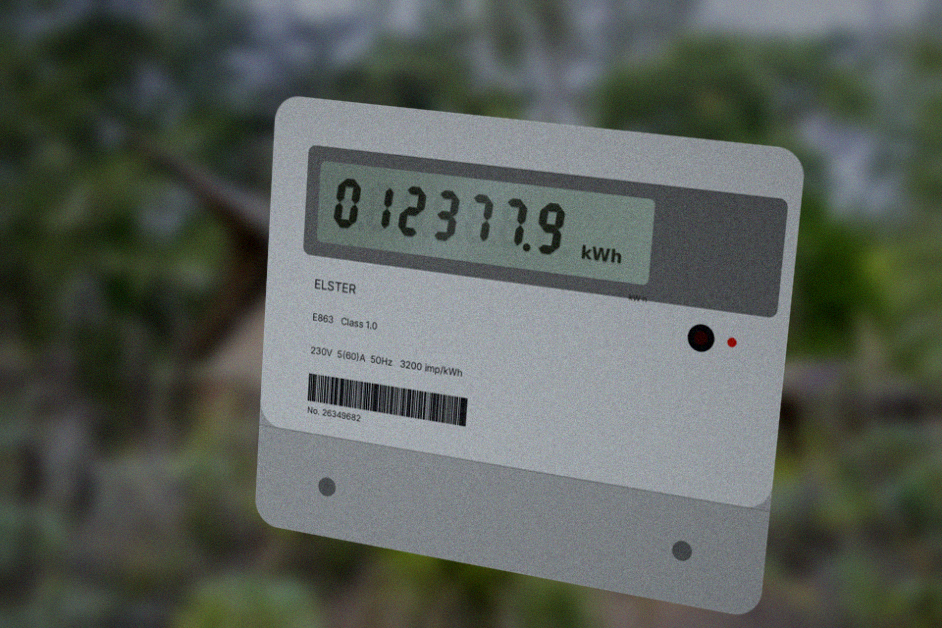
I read 12377.9 kWh
